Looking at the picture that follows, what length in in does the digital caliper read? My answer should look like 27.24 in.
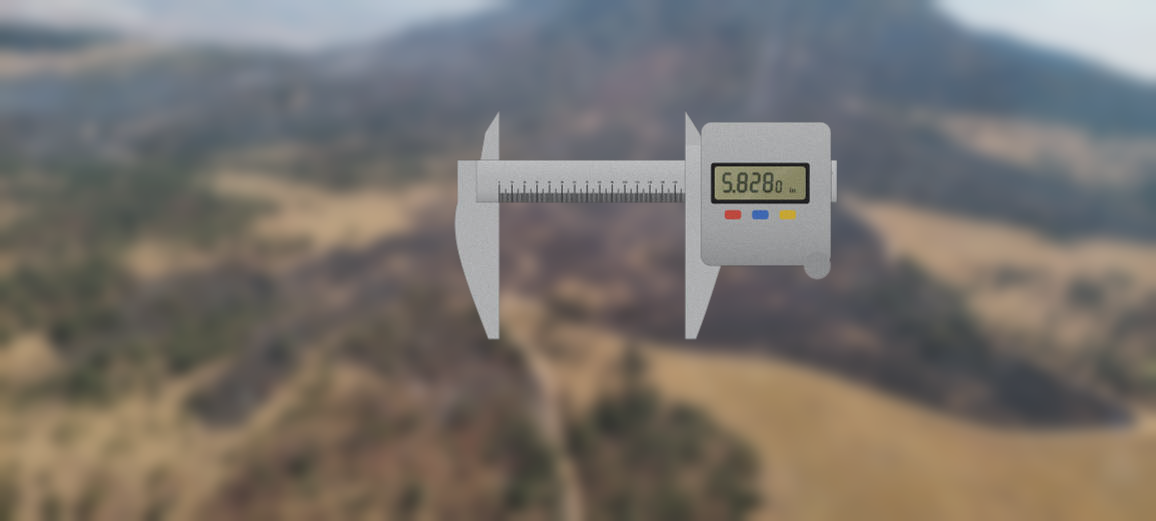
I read 5.8280 in
